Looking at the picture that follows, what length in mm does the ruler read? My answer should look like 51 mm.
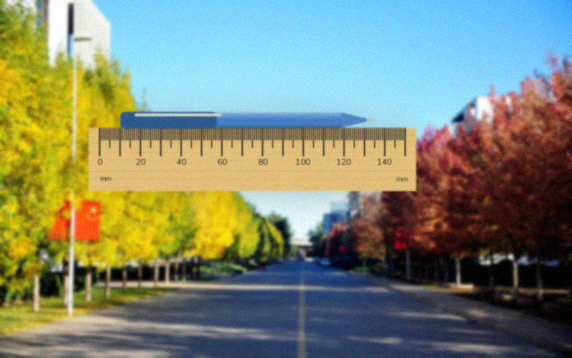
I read 125 mm
